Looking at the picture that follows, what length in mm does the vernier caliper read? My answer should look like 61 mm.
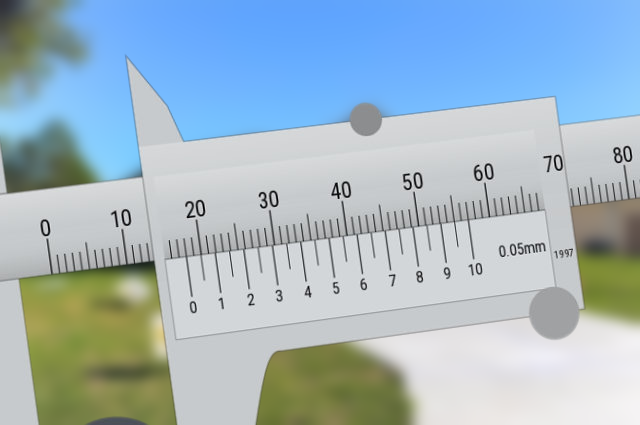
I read 18.0 mm
